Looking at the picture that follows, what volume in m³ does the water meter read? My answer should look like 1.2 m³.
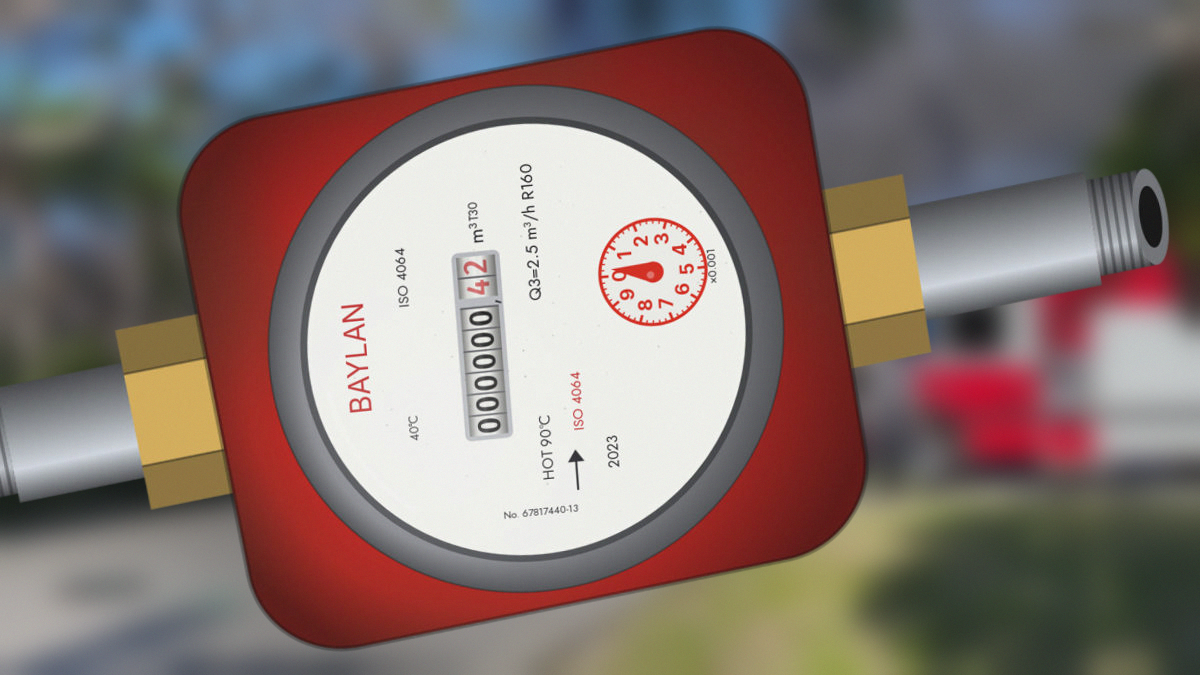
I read 0.420 m³
